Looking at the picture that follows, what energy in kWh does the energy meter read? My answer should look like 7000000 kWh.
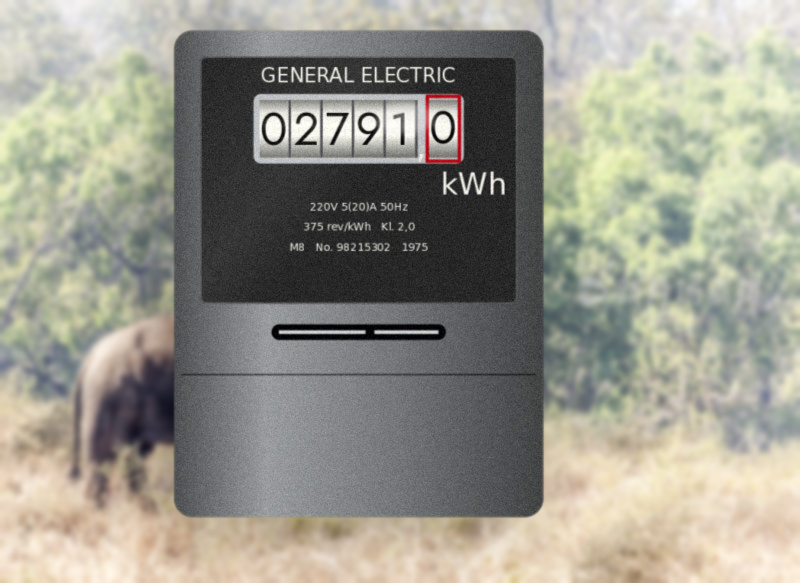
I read 2791.0 kWh
